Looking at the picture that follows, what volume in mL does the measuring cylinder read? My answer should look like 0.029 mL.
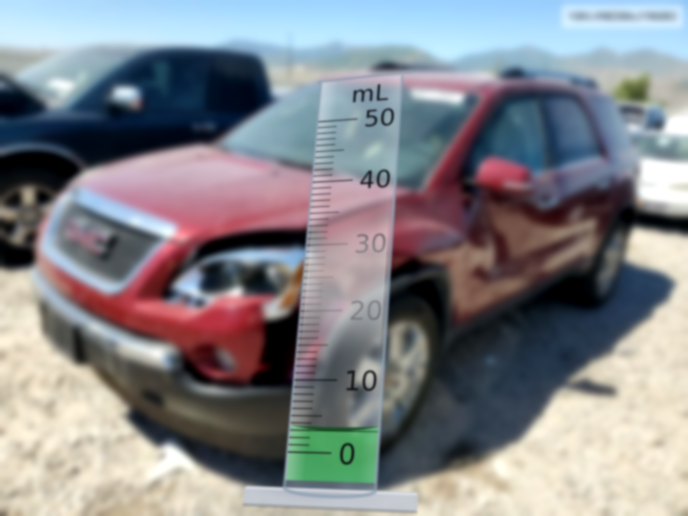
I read 3 mL
